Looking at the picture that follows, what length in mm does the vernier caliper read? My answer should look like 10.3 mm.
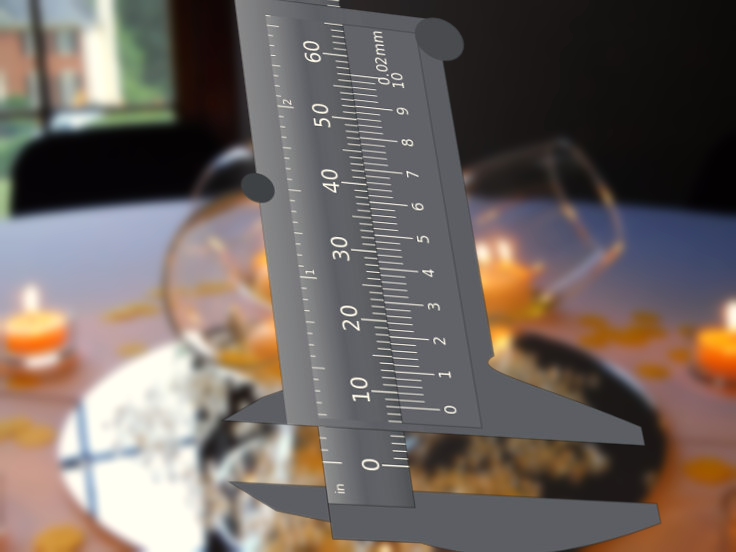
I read 8.0 mm
